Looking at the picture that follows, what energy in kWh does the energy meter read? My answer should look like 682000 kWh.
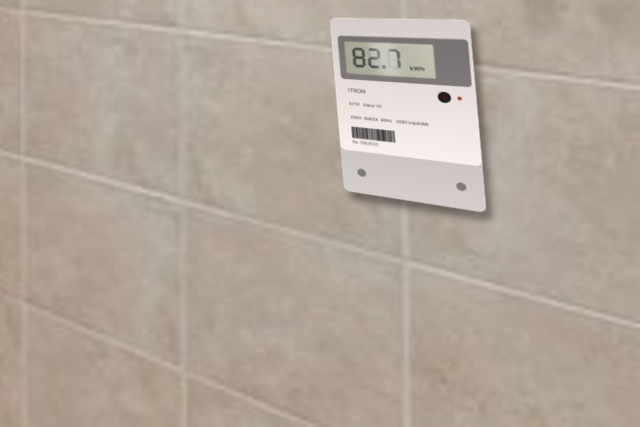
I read 82.7 kWh
